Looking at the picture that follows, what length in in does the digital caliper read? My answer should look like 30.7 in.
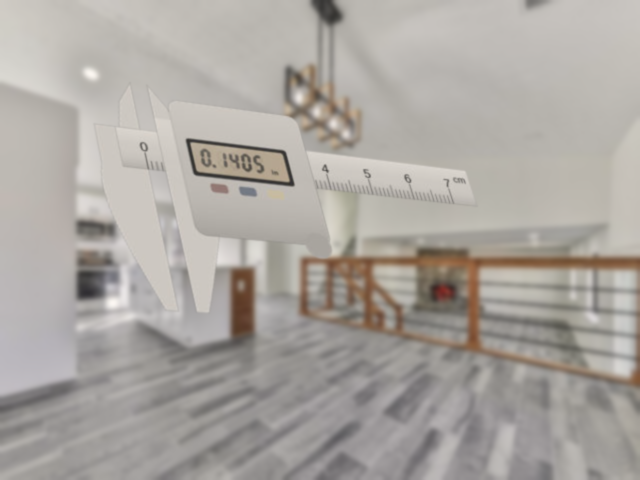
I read 0.1405 in
